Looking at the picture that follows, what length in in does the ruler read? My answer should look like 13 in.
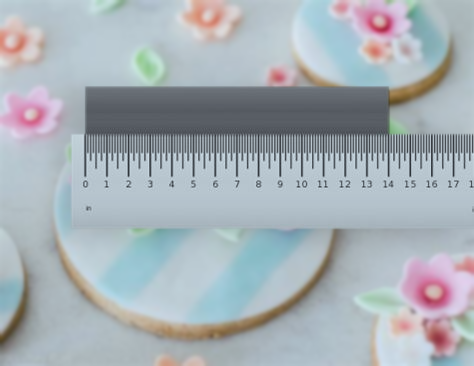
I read 14 in
